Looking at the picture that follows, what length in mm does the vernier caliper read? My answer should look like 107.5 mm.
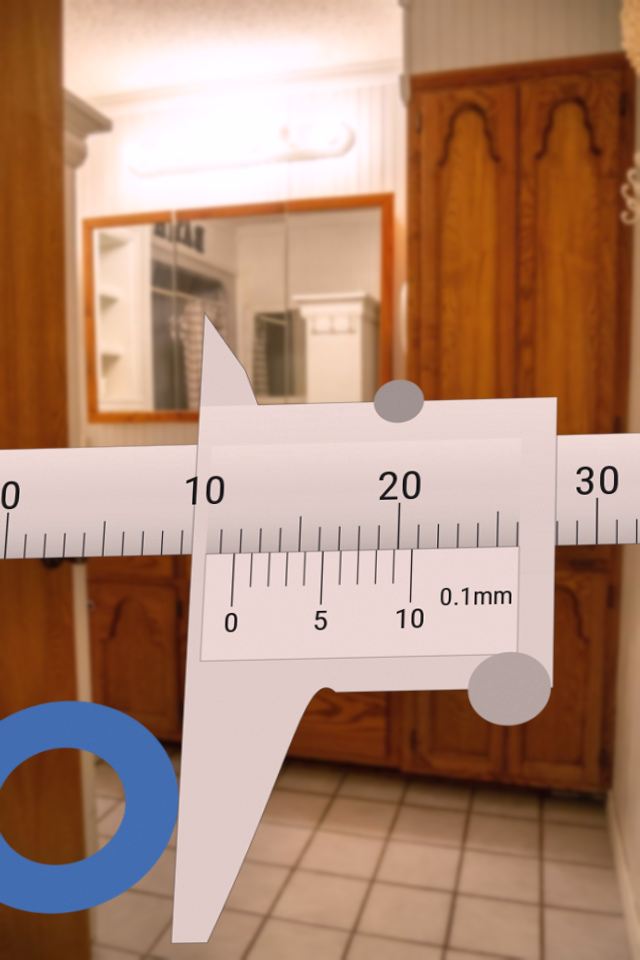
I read 11.7 mm
